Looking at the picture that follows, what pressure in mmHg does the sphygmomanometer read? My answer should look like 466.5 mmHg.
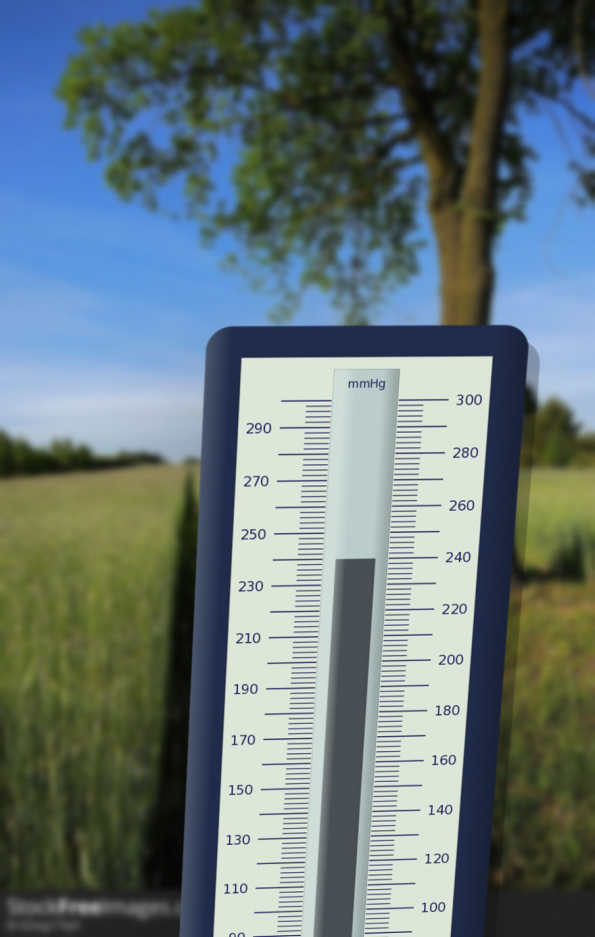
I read 240 mmHg
